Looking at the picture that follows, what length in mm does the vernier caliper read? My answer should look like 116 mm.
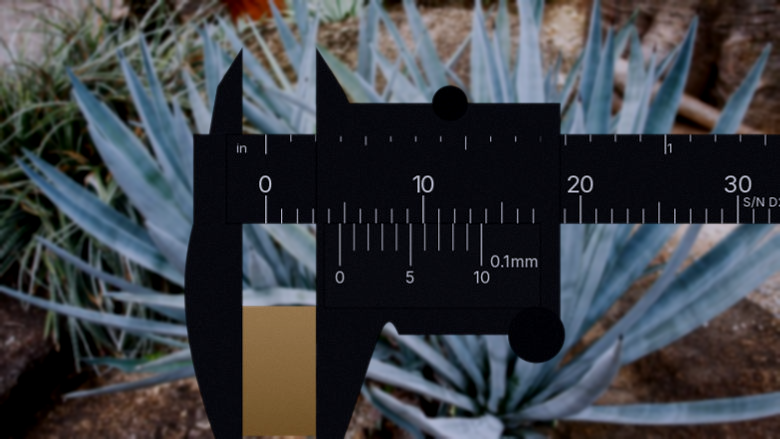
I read 4.7 mm
